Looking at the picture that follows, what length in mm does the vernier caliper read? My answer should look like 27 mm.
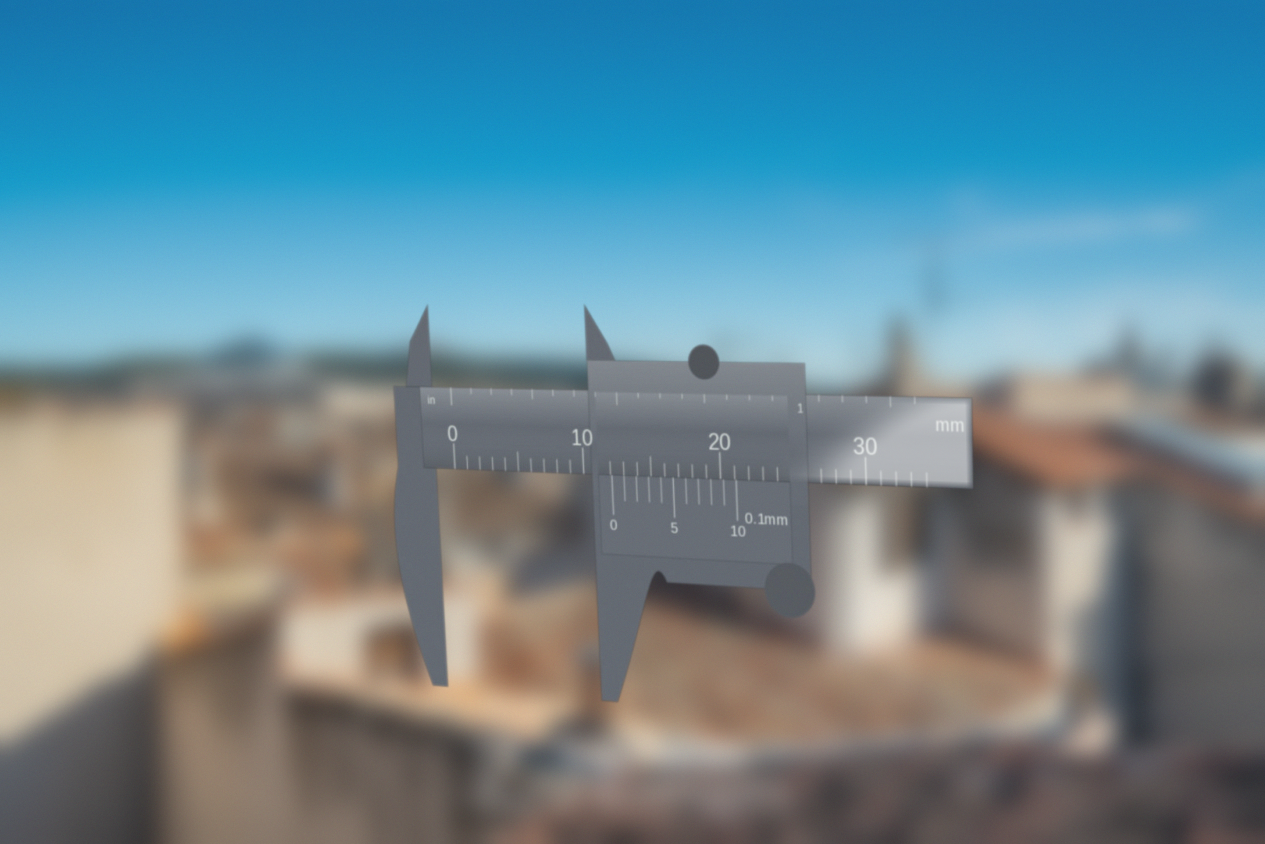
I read 12.1 mm
